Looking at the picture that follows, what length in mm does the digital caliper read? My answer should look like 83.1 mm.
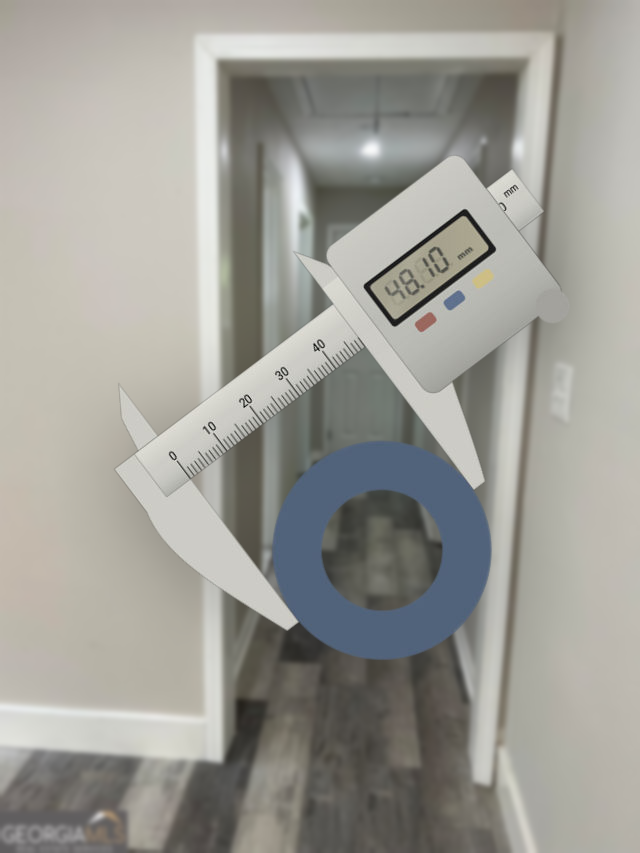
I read 48.10 mm
